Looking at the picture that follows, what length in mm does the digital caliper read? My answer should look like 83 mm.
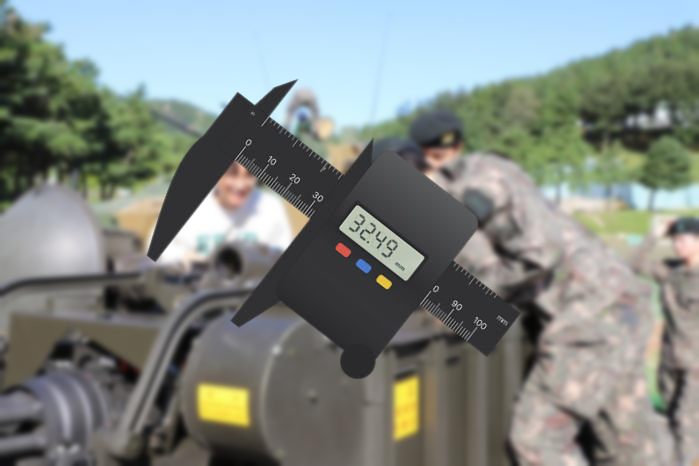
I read 32.49 mm
